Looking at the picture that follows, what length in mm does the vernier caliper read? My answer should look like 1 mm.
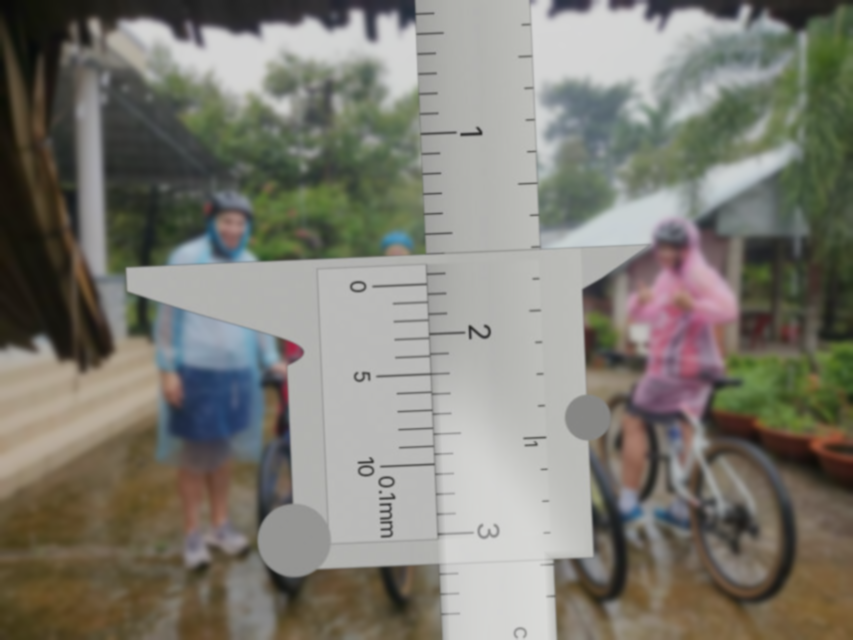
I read 17.5 mm
